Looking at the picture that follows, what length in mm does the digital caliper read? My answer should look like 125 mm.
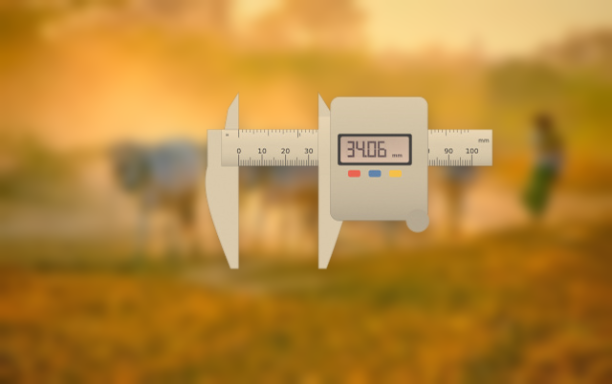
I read 34.06 mm
